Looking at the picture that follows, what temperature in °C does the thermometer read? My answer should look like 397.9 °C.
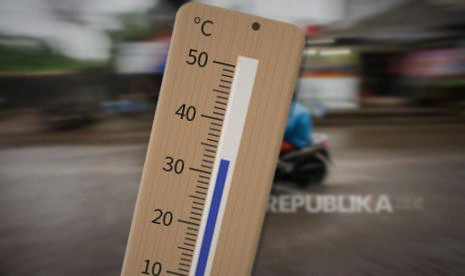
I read 33 °C
